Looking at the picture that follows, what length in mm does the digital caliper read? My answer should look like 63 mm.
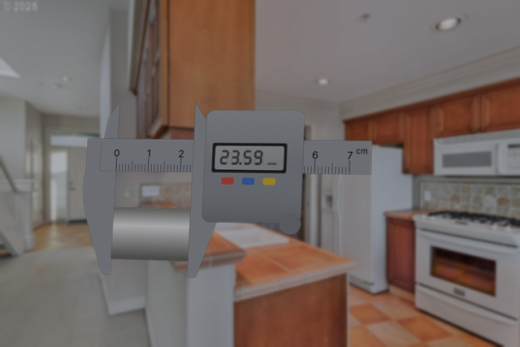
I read 23.59 mm
